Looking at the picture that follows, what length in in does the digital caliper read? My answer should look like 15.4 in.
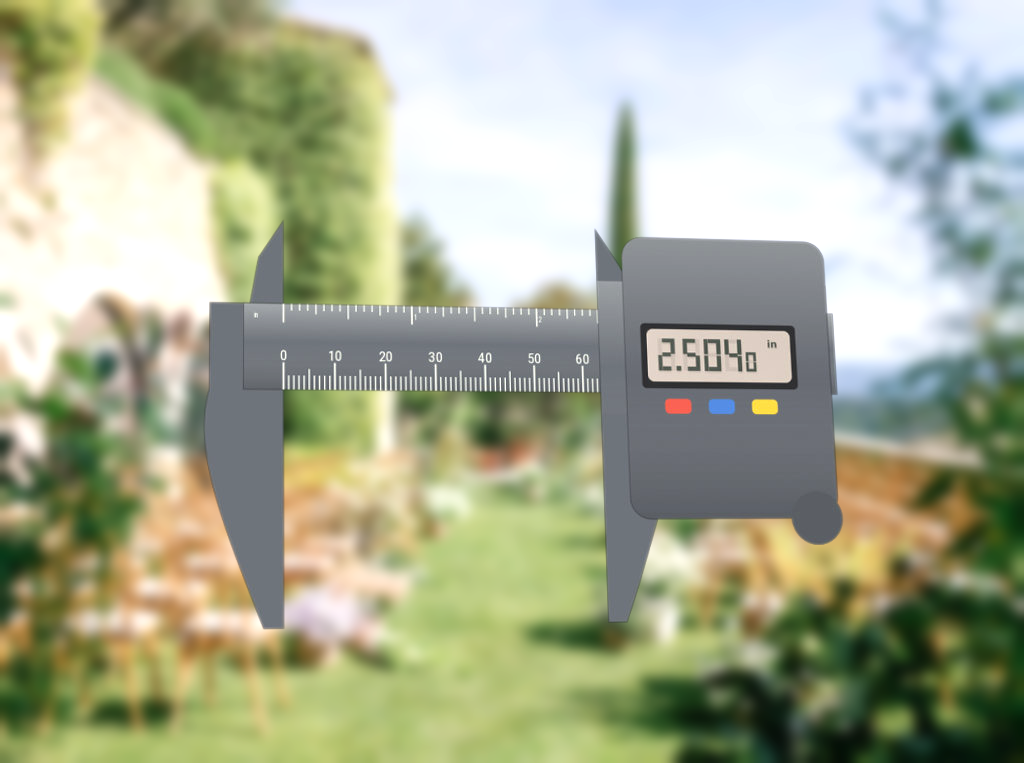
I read 2.5040 in
